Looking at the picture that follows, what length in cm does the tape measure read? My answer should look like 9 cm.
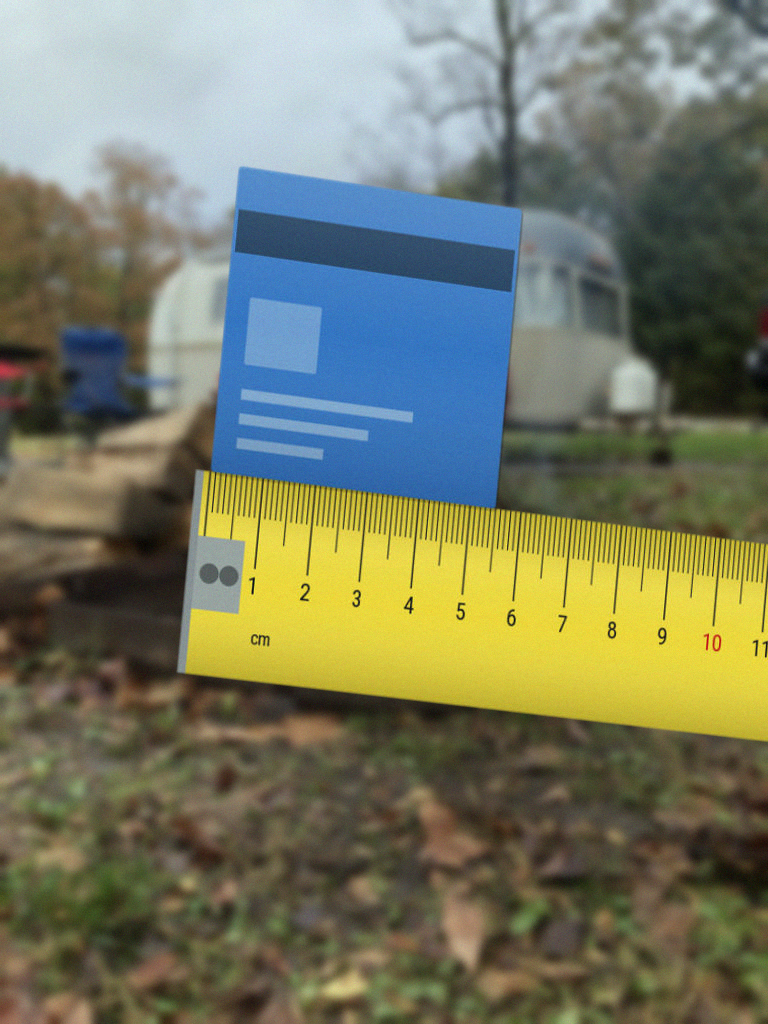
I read 5.5 cm
